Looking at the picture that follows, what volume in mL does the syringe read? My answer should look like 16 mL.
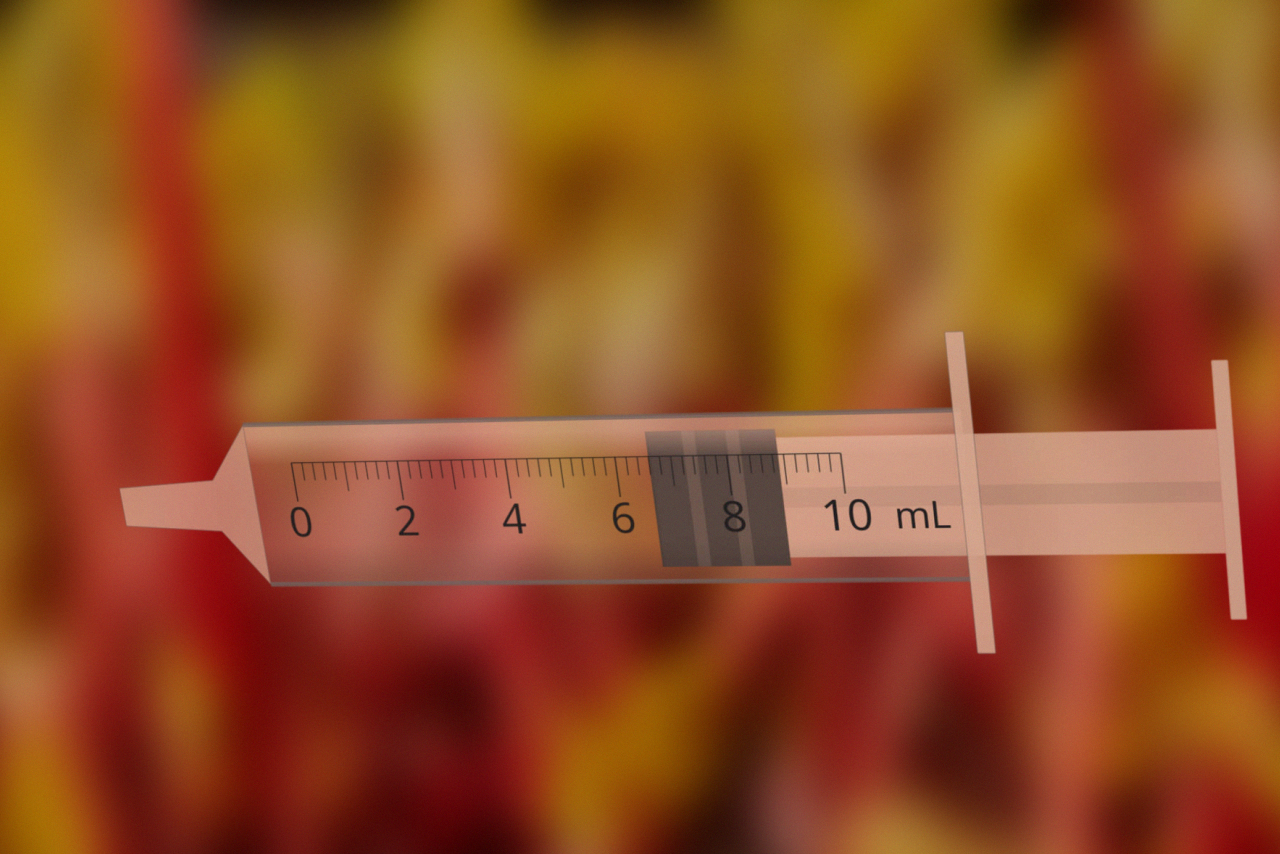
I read 6.6 mL
